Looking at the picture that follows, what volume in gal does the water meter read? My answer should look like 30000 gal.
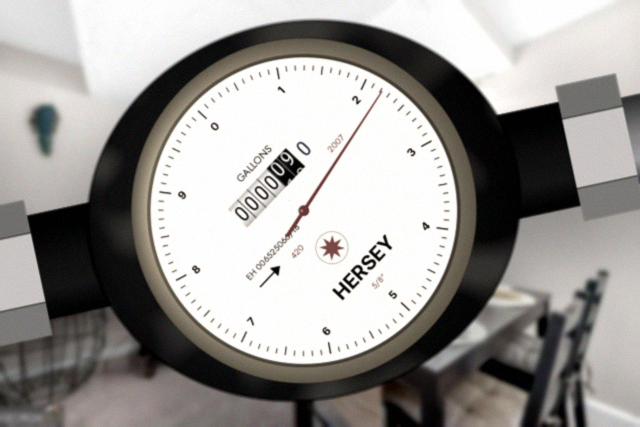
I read 92.2 gal
